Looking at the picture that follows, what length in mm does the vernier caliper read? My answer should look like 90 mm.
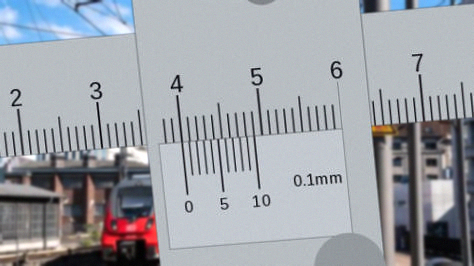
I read 40.0 mm
